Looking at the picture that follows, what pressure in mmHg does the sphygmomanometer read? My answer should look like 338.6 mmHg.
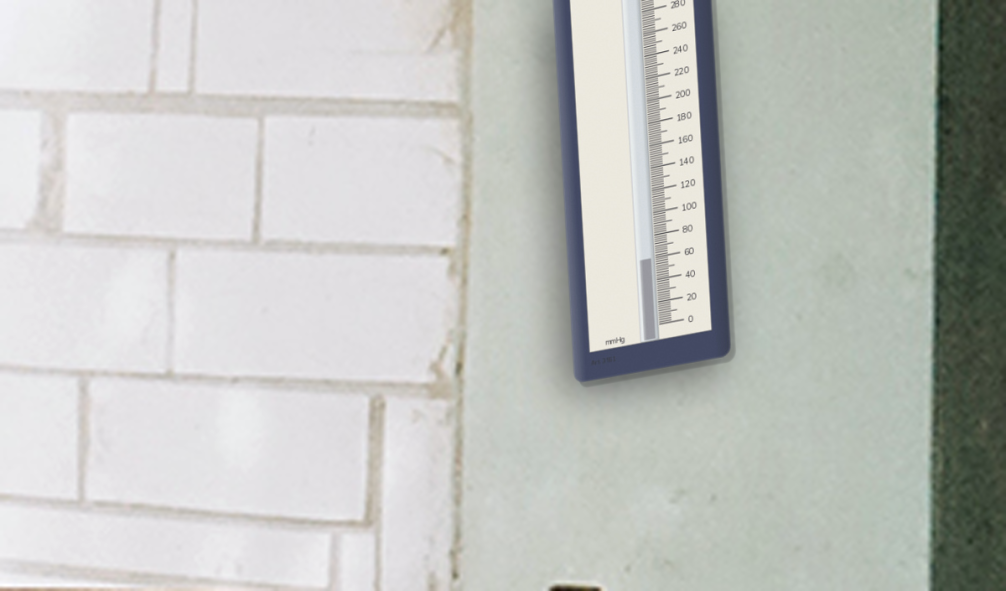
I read 60 mmHg
